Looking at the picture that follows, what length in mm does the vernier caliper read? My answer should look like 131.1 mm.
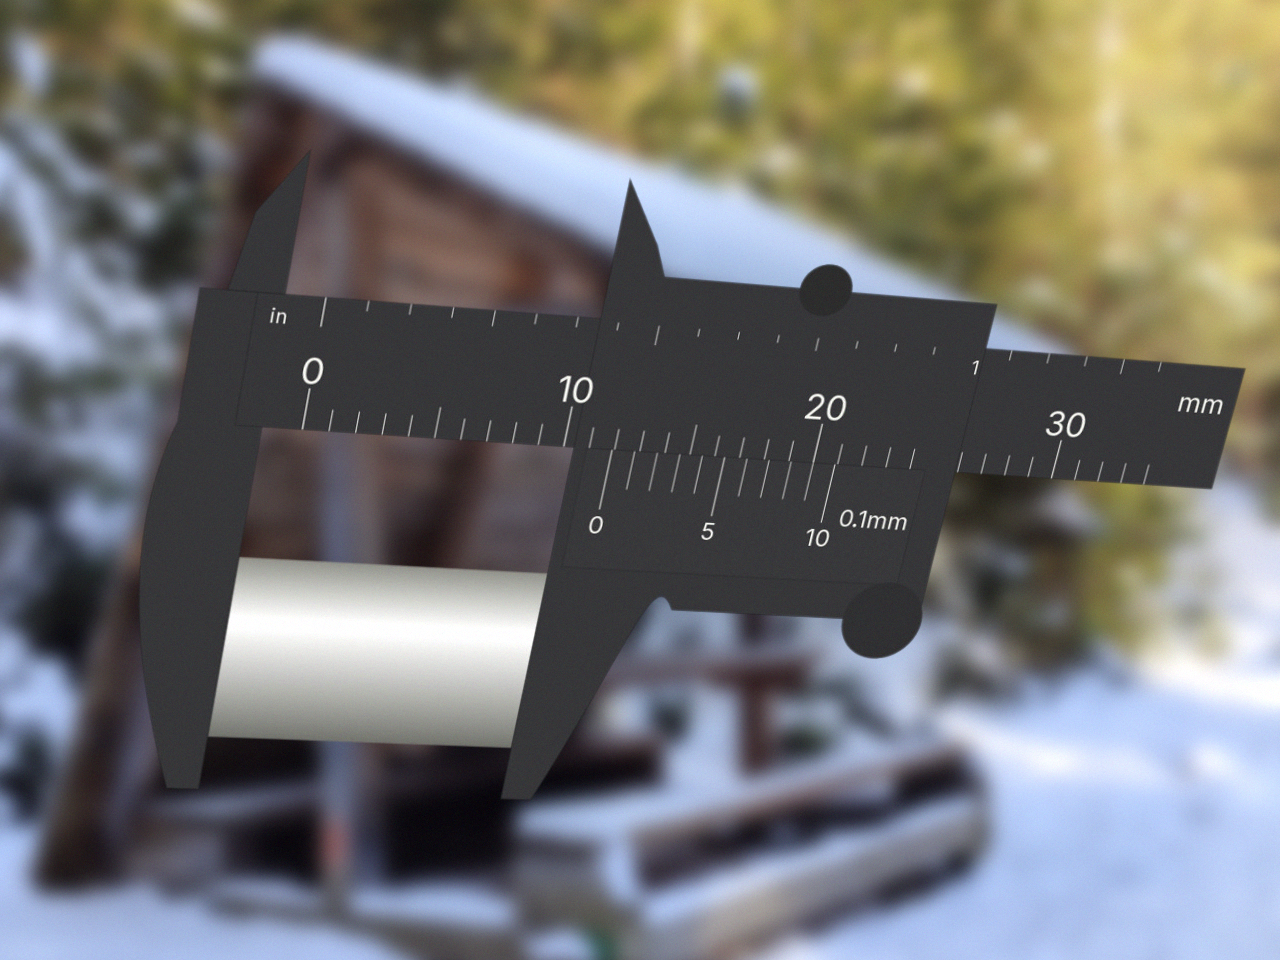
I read 11.9 mm
